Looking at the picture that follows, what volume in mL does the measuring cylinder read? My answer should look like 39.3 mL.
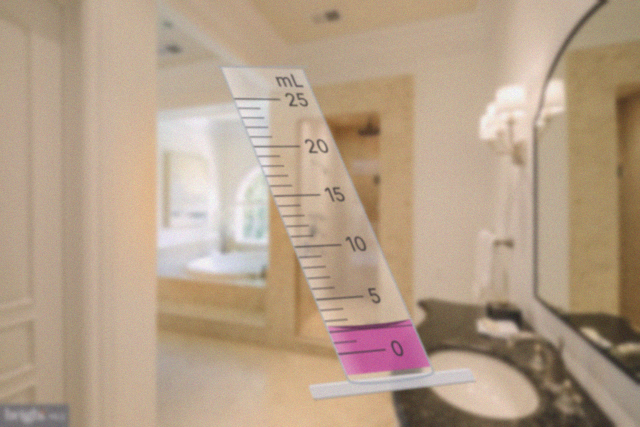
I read 2 mL
